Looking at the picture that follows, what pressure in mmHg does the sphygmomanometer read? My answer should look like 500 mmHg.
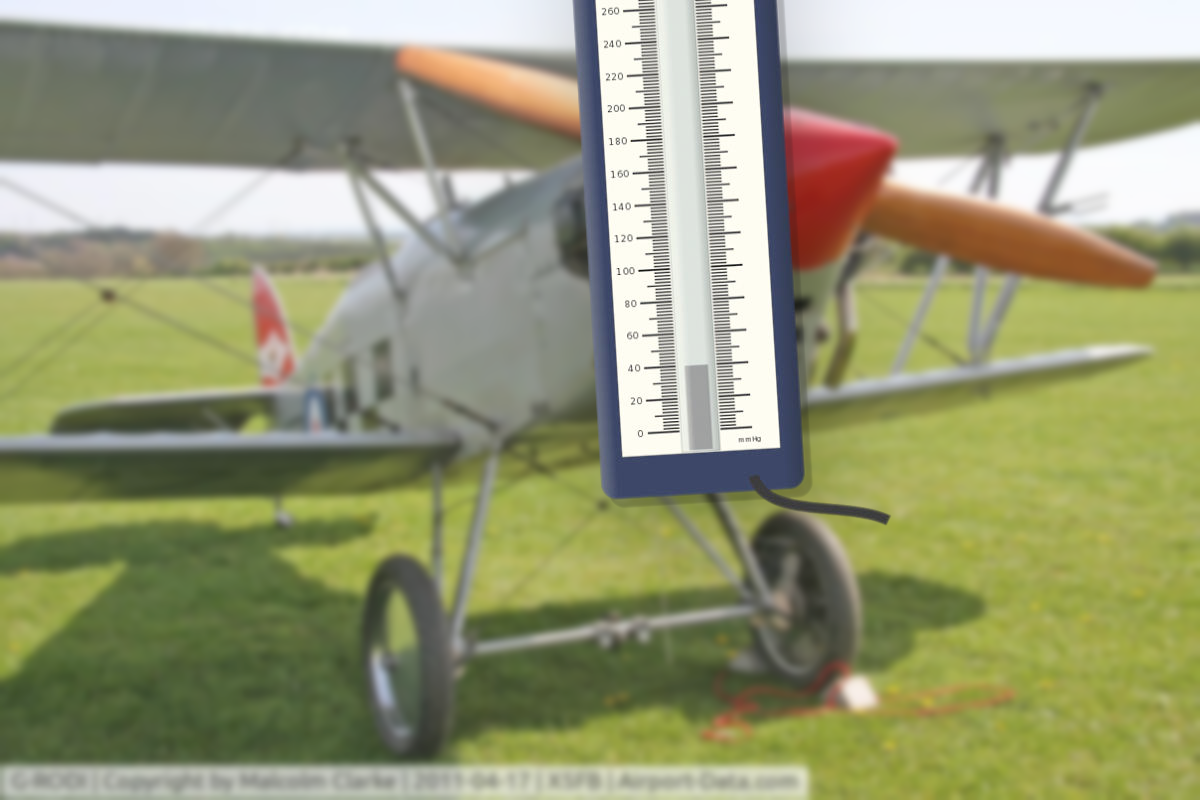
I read 40 mmHg
